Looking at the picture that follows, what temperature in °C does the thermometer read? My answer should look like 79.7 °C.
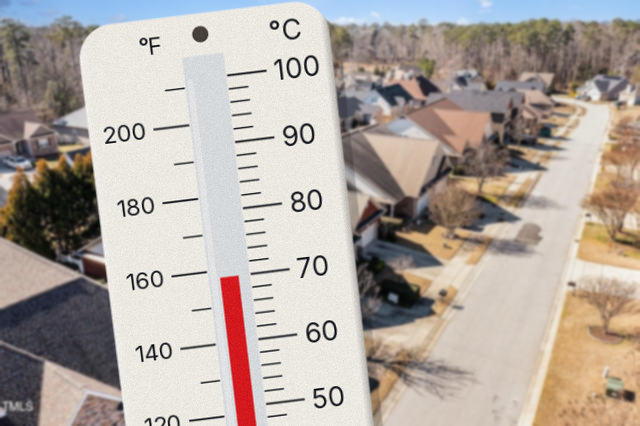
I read 70 °C
